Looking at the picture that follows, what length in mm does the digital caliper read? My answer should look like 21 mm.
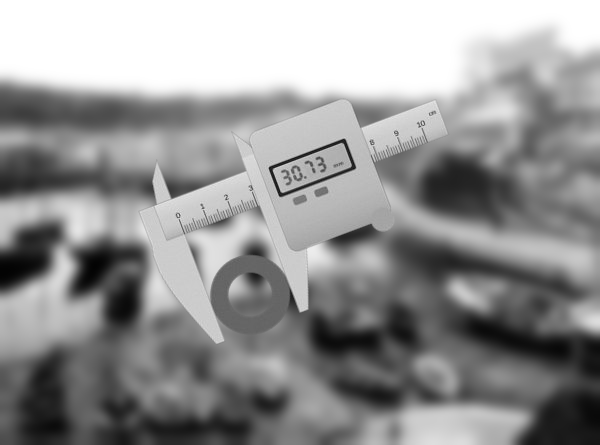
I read 30.73 mm
